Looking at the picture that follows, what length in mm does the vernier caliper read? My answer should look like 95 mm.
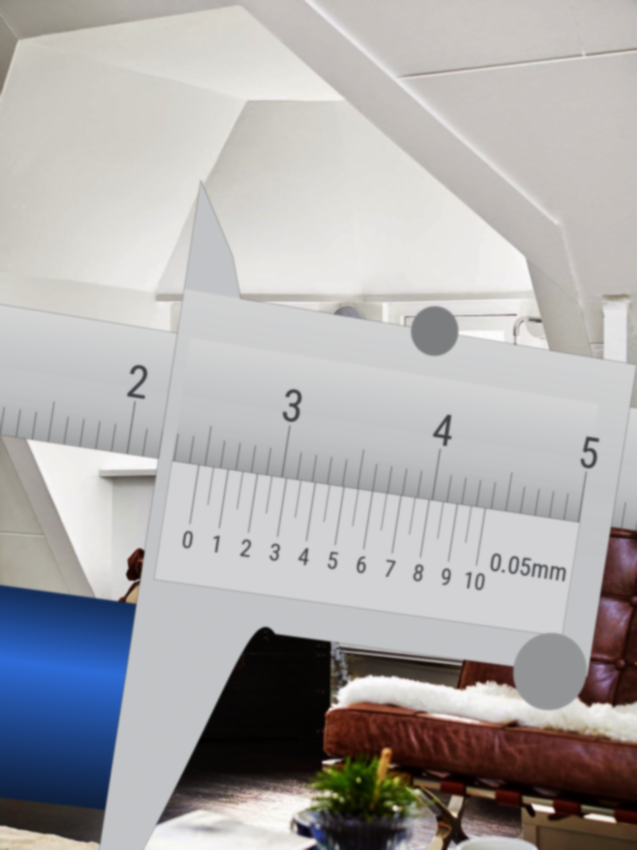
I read 24.6 mm
